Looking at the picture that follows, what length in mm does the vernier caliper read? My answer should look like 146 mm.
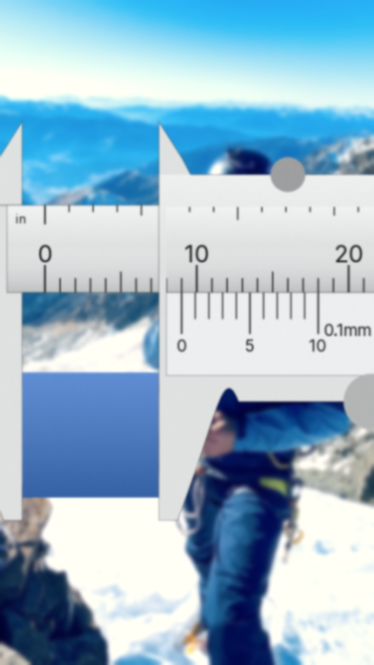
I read 9.0 mm
